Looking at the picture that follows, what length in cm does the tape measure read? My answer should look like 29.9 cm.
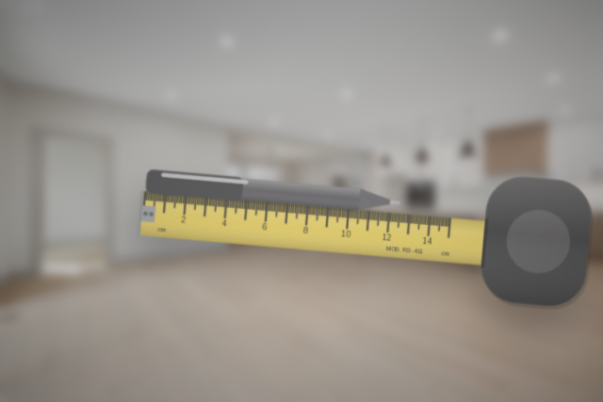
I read 12.5 cm
